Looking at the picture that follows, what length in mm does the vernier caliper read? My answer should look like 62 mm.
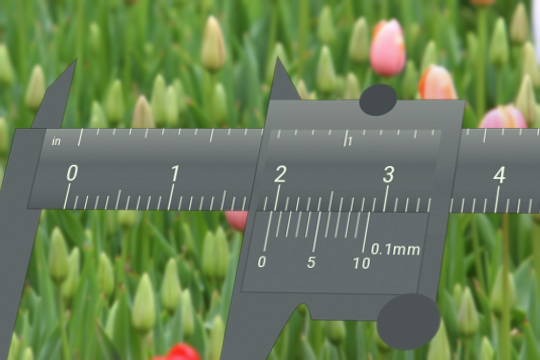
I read 19.7 mm
